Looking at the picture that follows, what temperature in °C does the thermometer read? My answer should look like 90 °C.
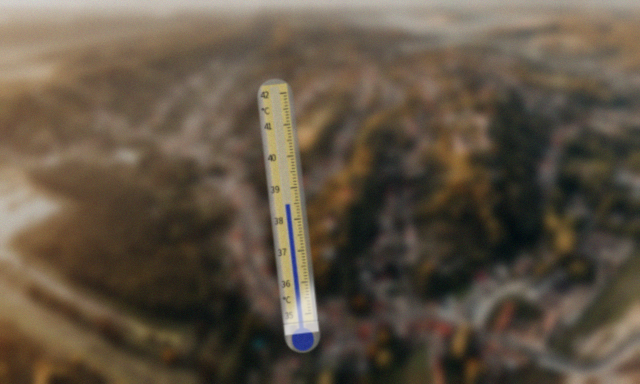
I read 38.5 °C
